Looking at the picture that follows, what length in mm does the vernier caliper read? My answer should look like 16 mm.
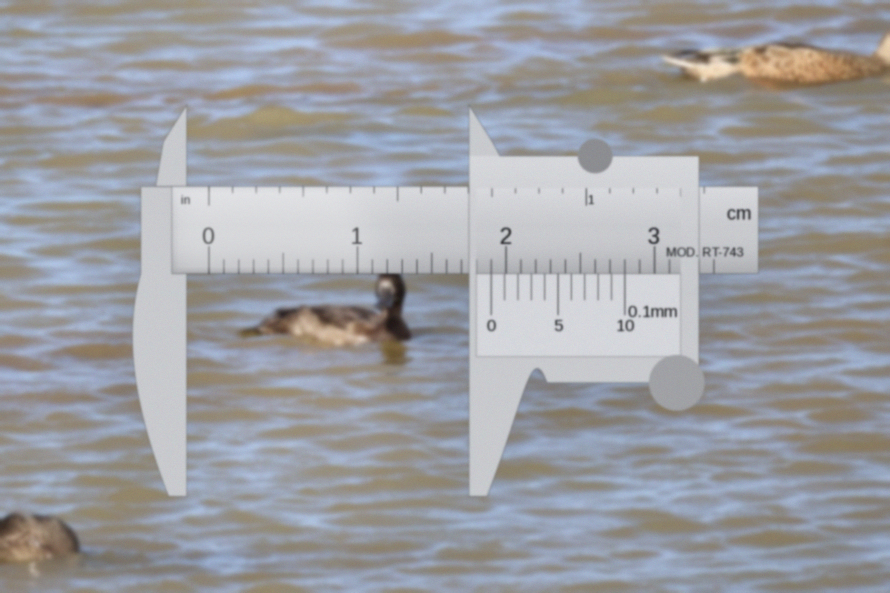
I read 19.0 mm
